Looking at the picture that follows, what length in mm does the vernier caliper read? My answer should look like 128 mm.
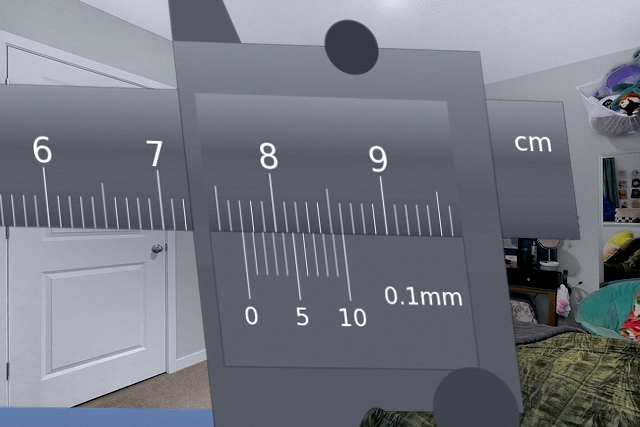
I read 77.0 mm
